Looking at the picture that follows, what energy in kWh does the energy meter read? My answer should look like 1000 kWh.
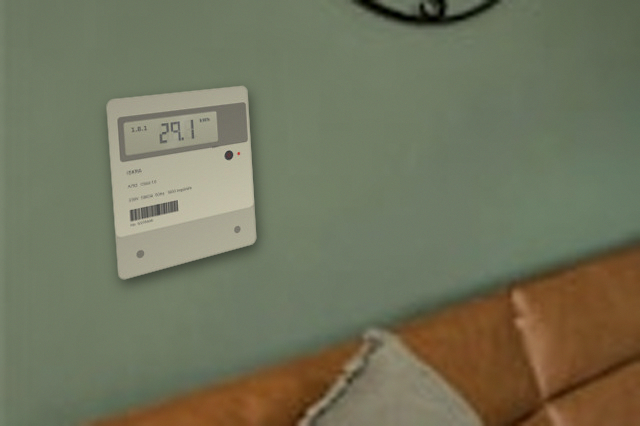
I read 29.1 kWh
